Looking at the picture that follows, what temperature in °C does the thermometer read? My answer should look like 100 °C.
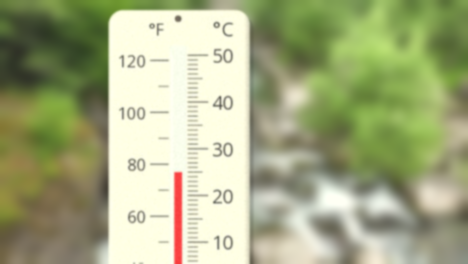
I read 25 °C
